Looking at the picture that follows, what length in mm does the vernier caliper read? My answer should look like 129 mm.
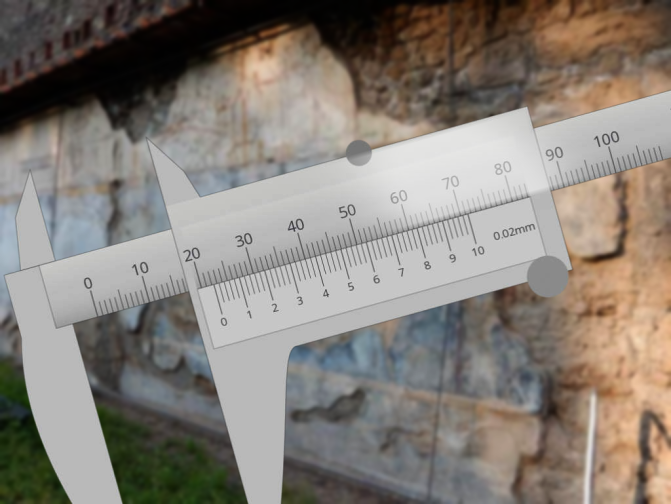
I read 22.4 mm
